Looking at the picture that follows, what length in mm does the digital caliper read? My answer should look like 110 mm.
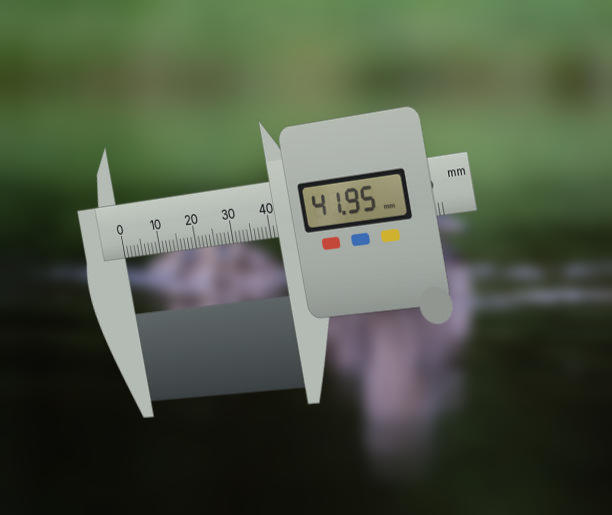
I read 41.95 mm
